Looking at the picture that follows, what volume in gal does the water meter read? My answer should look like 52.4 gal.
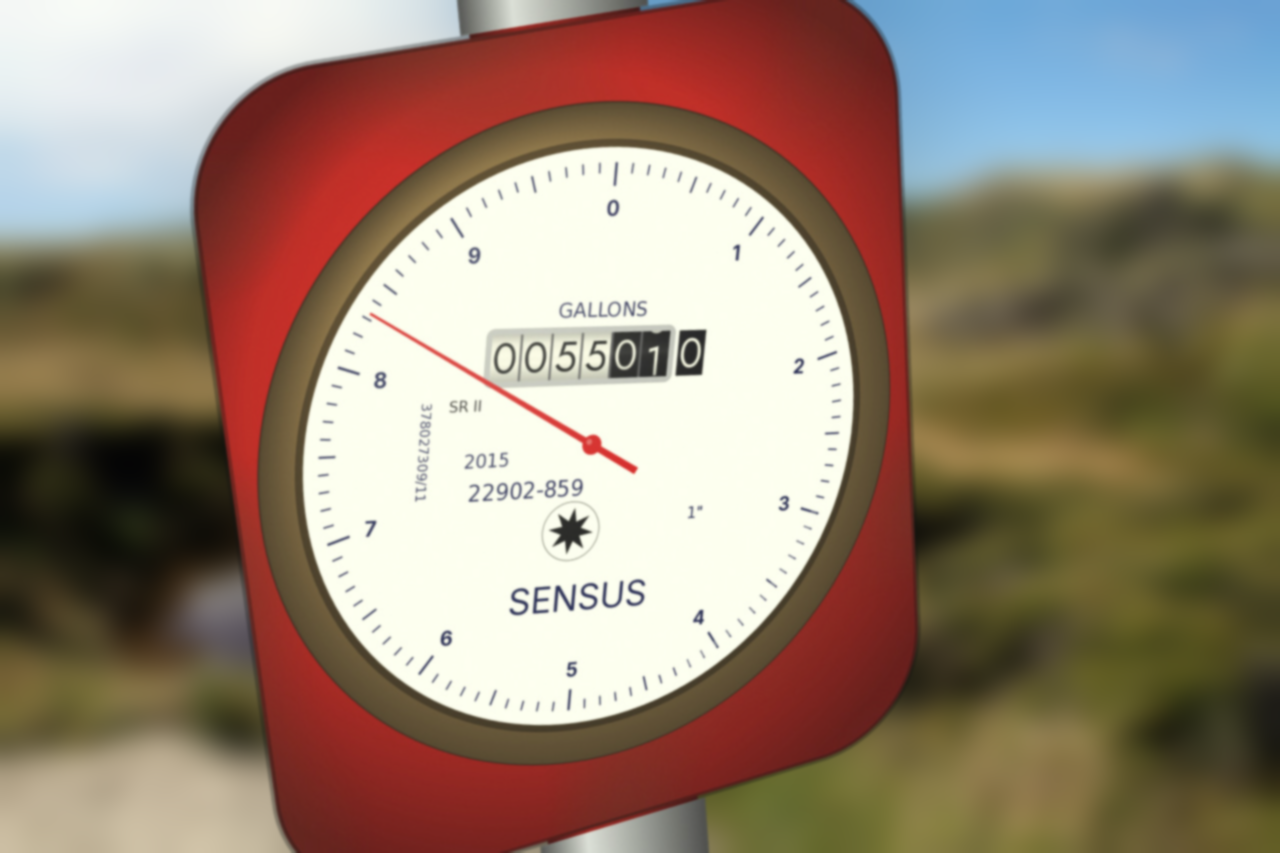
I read 55008.3 gal
